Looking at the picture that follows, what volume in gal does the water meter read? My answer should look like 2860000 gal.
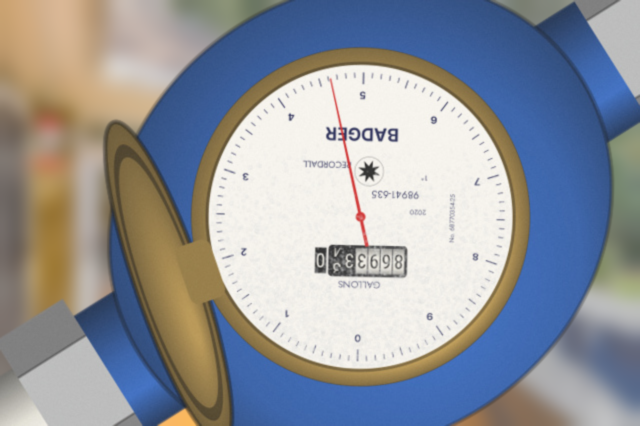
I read 8693334.6 gal
